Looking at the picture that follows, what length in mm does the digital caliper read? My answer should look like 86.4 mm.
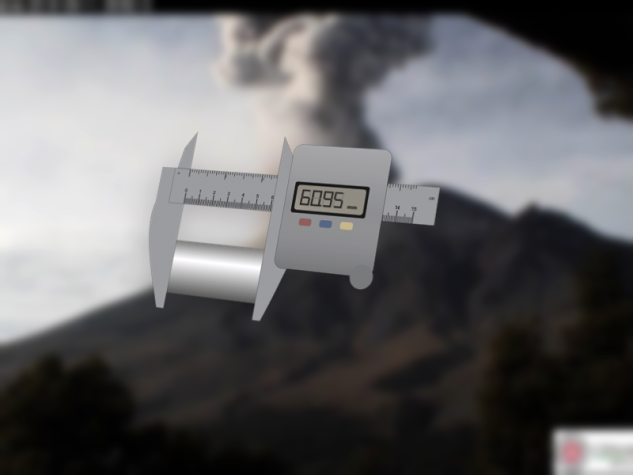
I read 60.95 mm
